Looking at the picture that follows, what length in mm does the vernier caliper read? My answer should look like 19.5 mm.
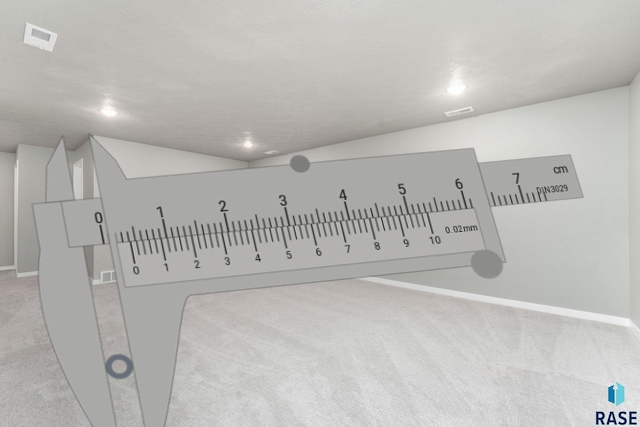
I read 4.2 mm
